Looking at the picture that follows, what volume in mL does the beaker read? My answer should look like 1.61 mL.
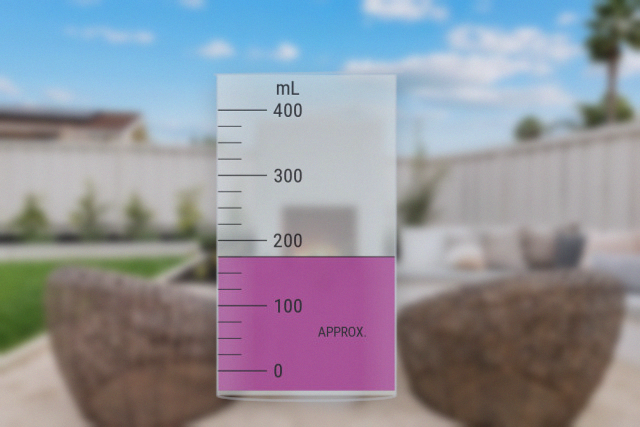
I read 175 mL
